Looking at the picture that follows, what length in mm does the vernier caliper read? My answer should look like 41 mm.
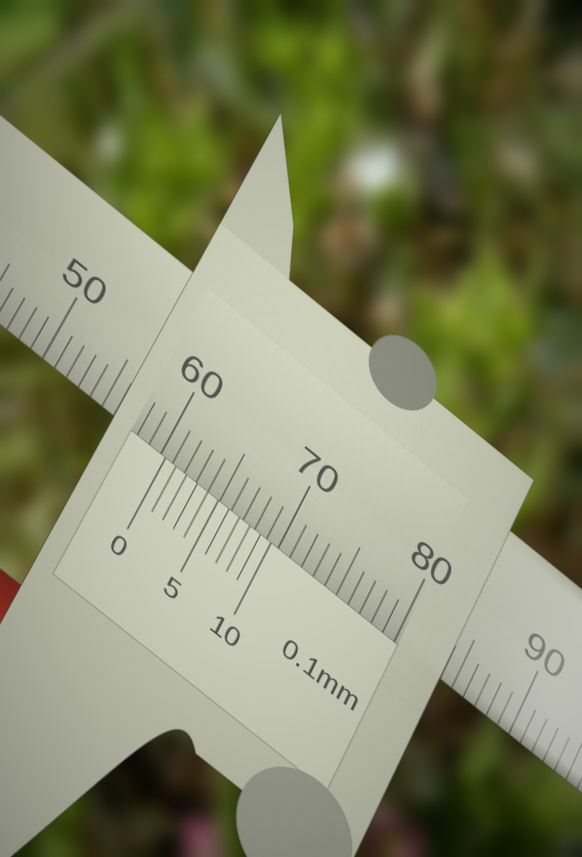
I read 60.4 mm
